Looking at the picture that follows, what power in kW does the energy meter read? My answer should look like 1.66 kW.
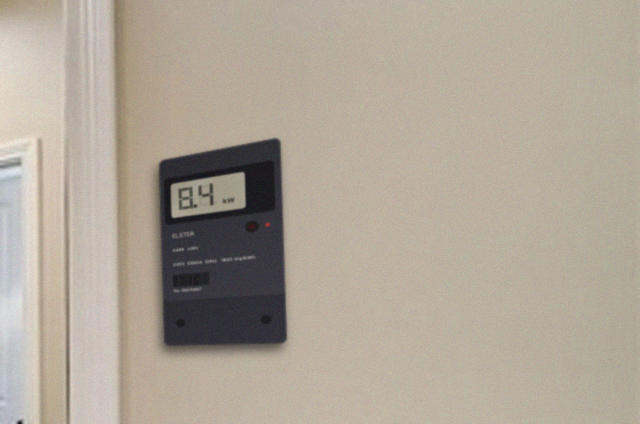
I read 8.4 kW
